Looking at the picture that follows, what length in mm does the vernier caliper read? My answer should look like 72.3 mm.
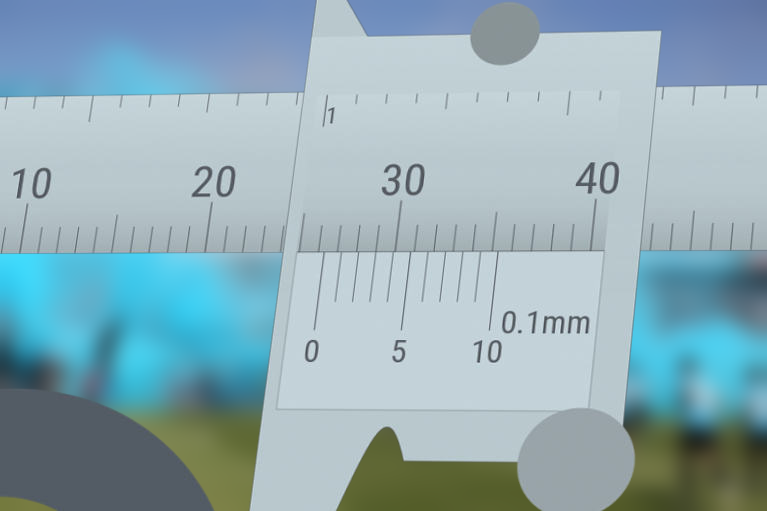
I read 26.3 mm
